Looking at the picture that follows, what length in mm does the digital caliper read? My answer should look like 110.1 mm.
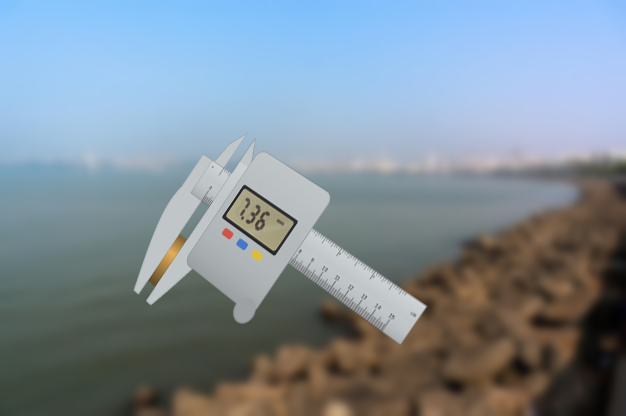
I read 7.36 mm
